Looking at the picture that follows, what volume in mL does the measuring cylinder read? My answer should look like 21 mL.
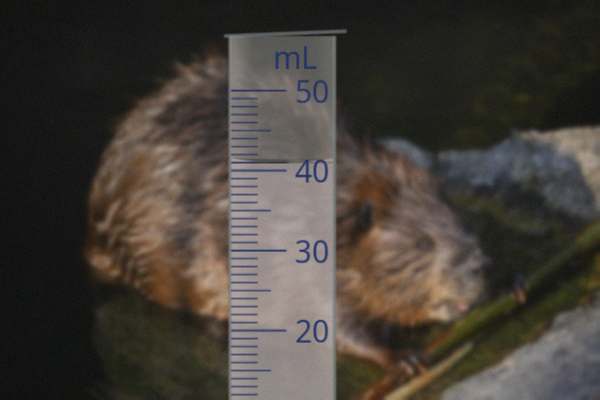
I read 41 mL
